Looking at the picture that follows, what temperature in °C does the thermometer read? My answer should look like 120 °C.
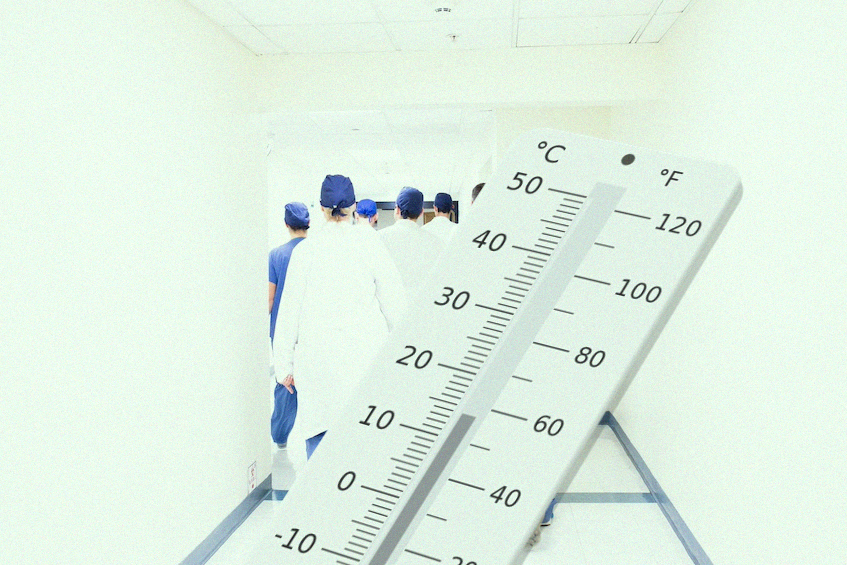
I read 14 °C
